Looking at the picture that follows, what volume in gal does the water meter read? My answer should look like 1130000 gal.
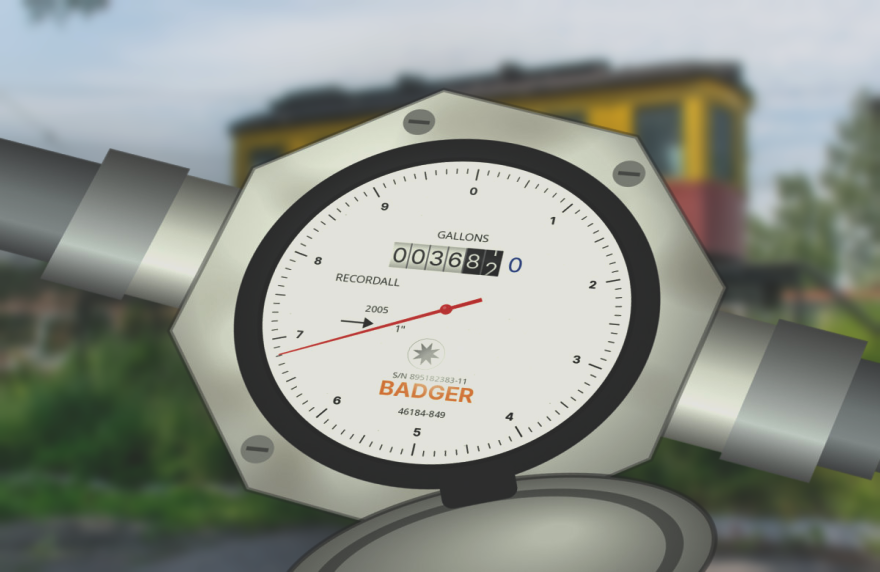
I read 36816.8 gal
